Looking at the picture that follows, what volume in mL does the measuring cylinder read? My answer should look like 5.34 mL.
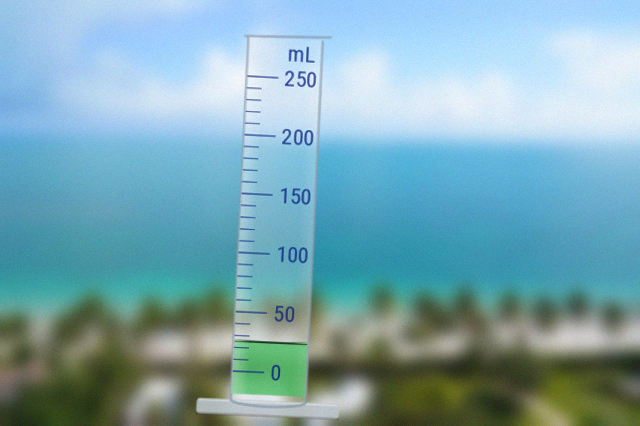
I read 25 mL
